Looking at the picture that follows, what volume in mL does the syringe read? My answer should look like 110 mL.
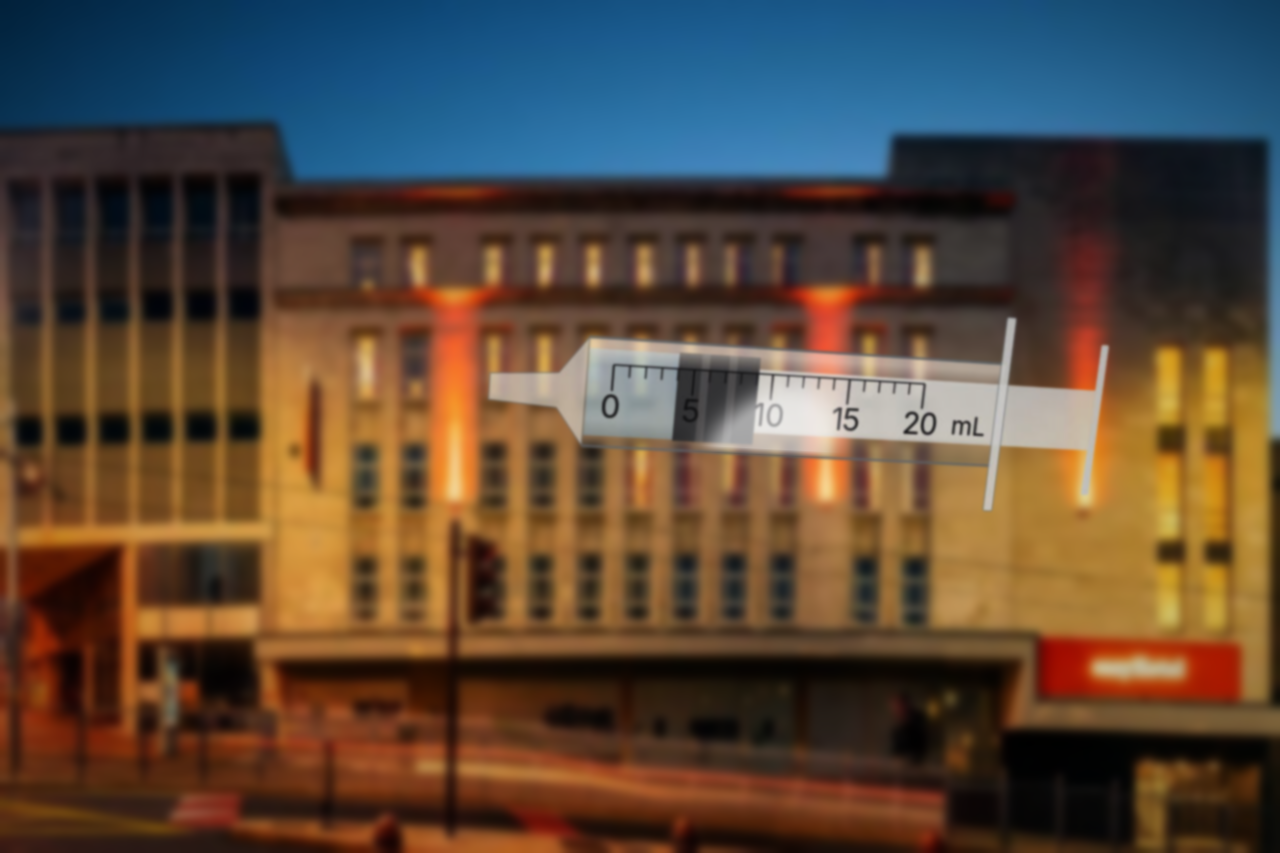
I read 4 mL
